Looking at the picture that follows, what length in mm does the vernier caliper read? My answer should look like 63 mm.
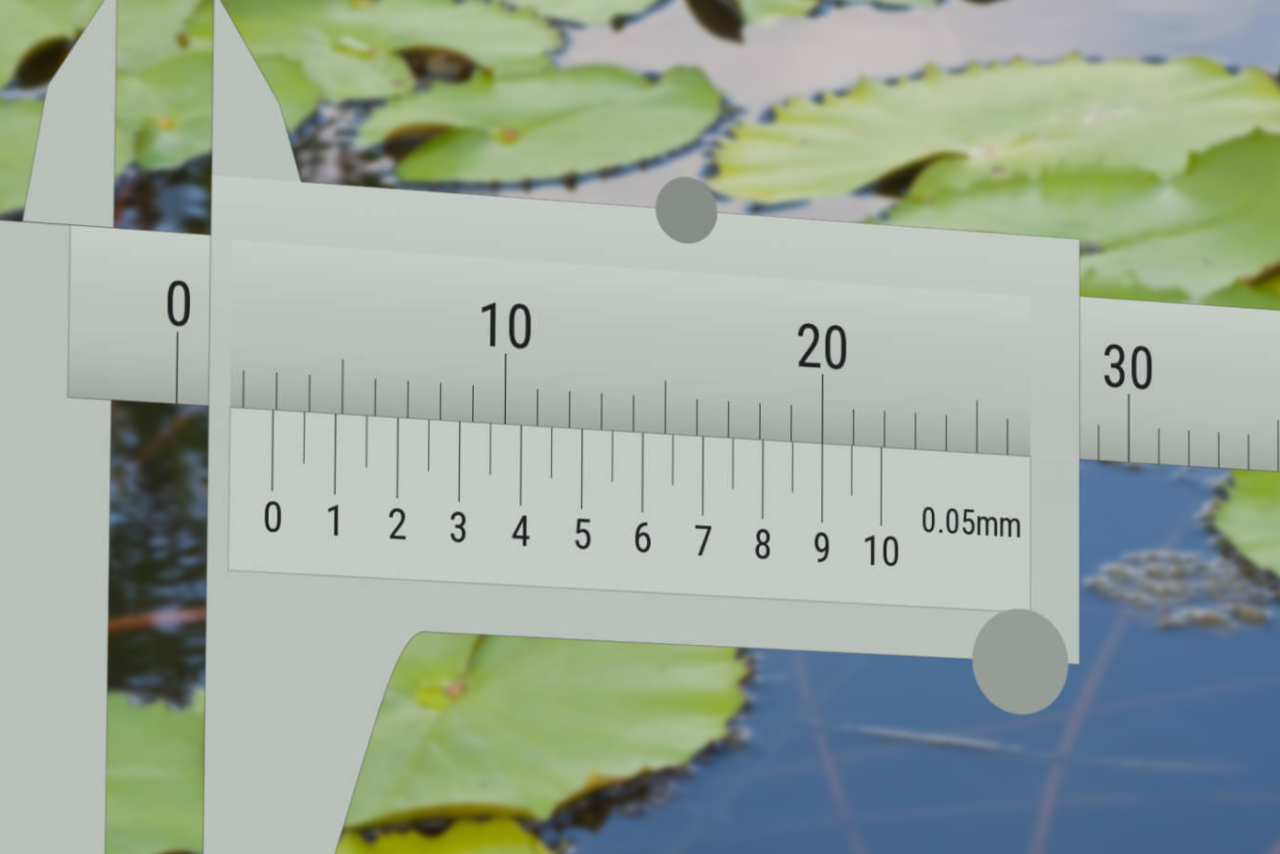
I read 2.90 mm
